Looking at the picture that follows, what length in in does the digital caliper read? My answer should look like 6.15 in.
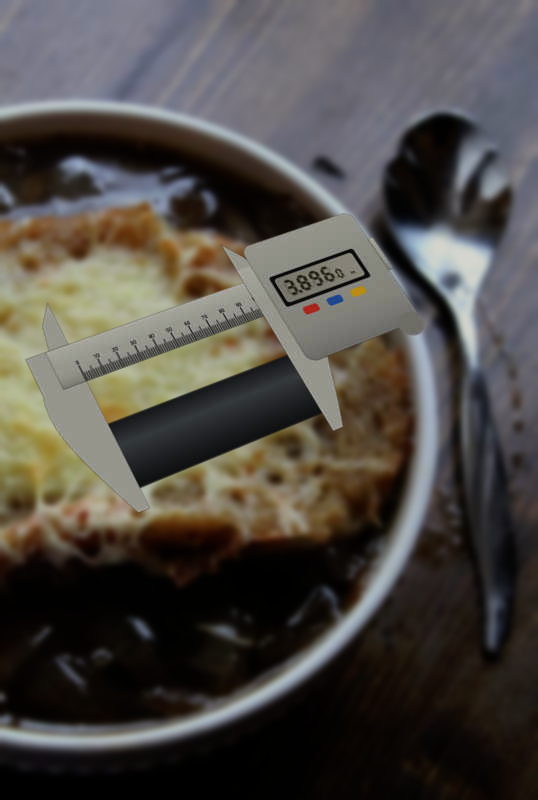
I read 3.8960 in
